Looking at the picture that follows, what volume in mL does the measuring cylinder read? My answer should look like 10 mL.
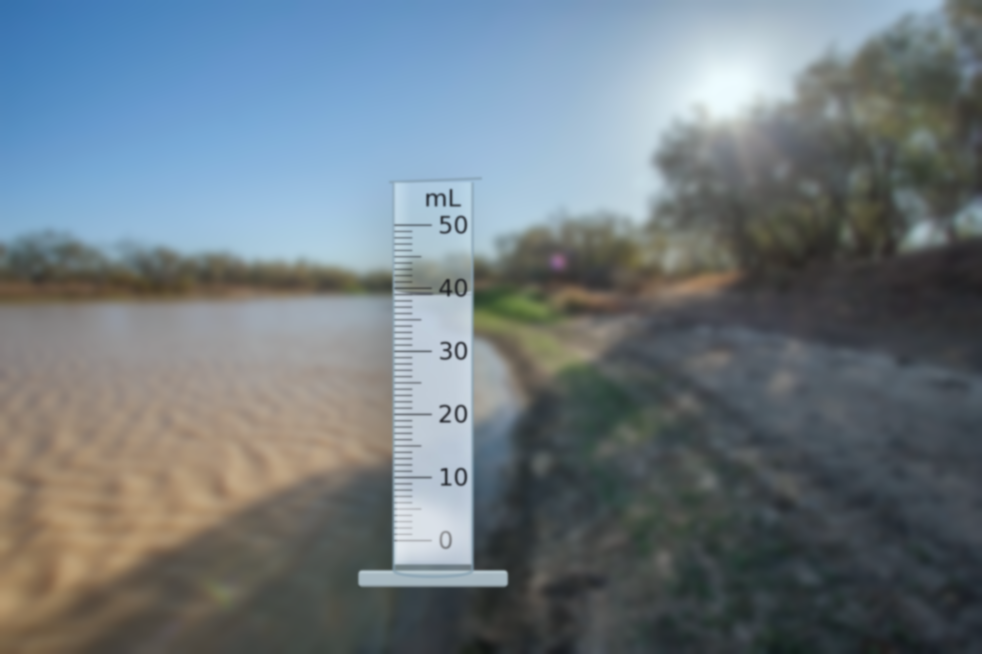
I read 39 mL
